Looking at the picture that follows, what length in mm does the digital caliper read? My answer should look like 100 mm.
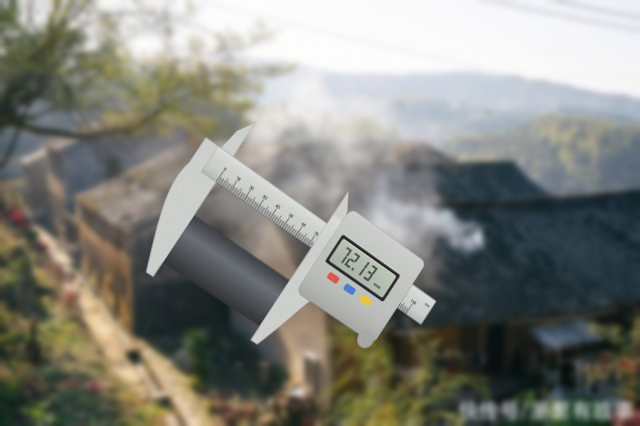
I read 72.13 mm
